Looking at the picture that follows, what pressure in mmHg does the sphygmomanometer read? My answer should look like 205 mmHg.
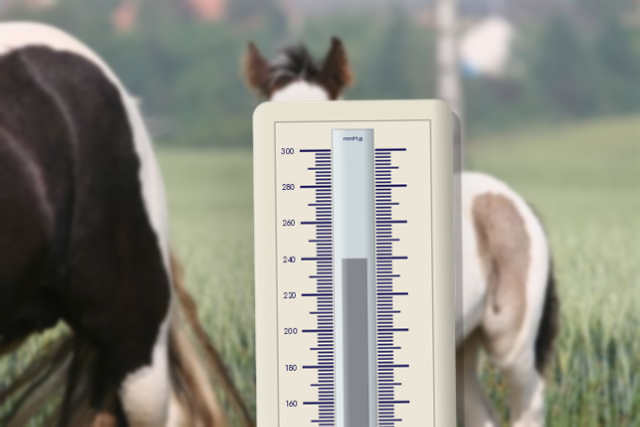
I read 240 mmHg
